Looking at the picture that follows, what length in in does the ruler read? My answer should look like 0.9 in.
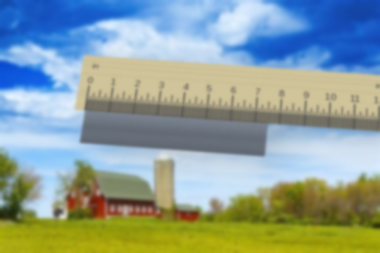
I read 7.5 in
